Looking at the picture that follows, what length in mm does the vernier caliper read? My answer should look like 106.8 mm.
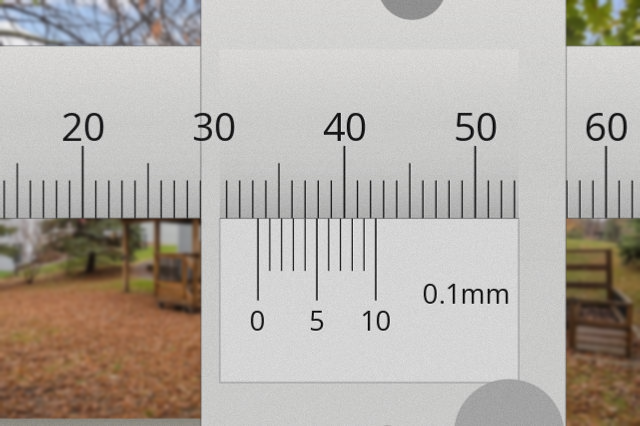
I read 33.4 mm
